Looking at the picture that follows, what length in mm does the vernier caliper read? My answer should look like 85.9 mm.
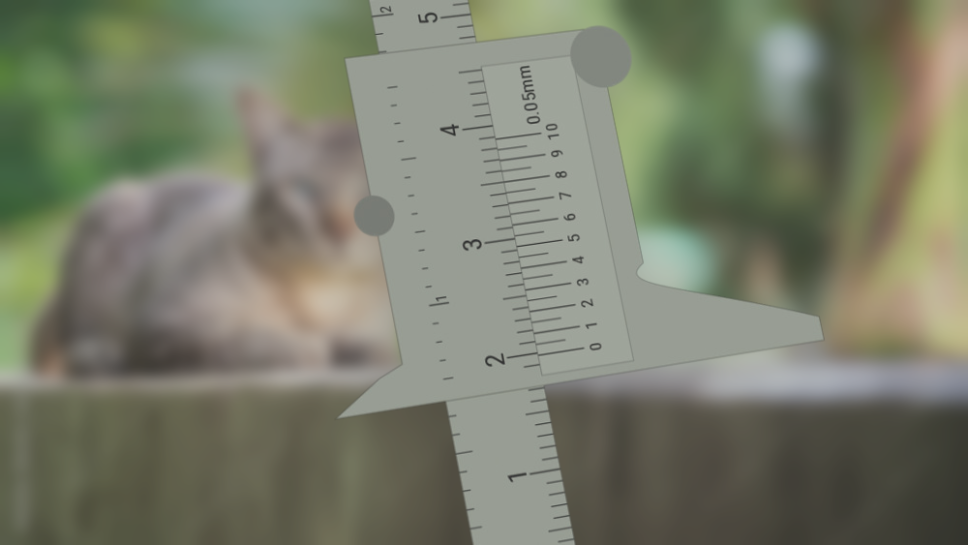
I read 19.8 mm
